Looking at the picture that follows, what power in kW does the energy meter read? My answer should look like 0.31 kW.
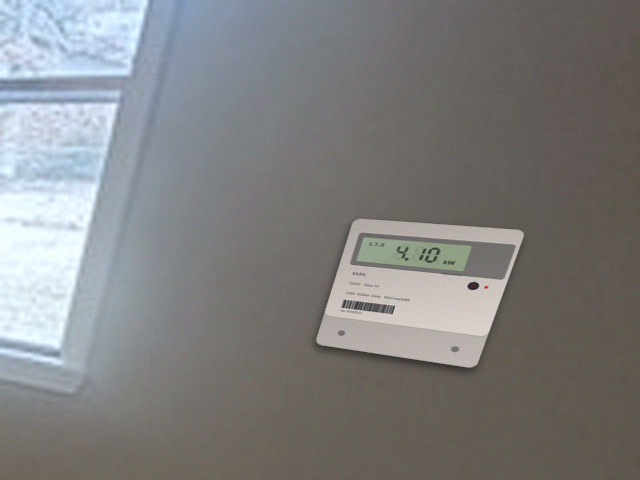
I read 4.10 kW
